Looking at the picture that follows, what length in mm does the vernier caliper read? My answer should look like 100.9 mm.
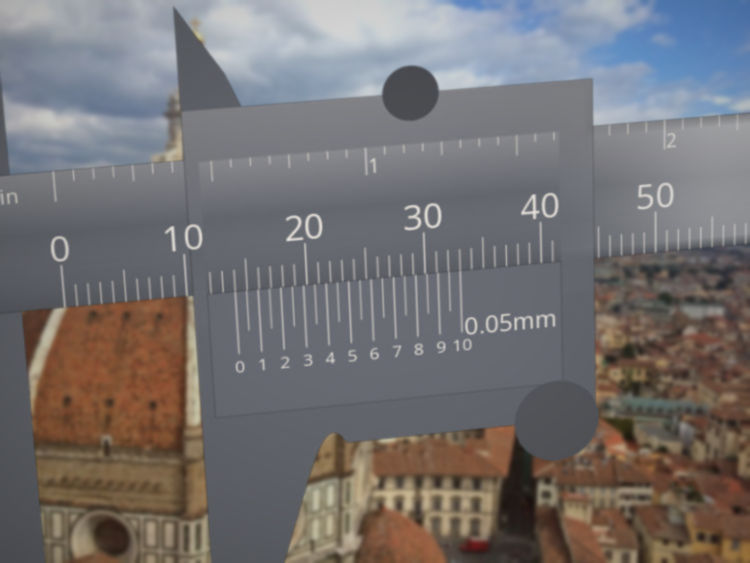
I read 14.0 mm
